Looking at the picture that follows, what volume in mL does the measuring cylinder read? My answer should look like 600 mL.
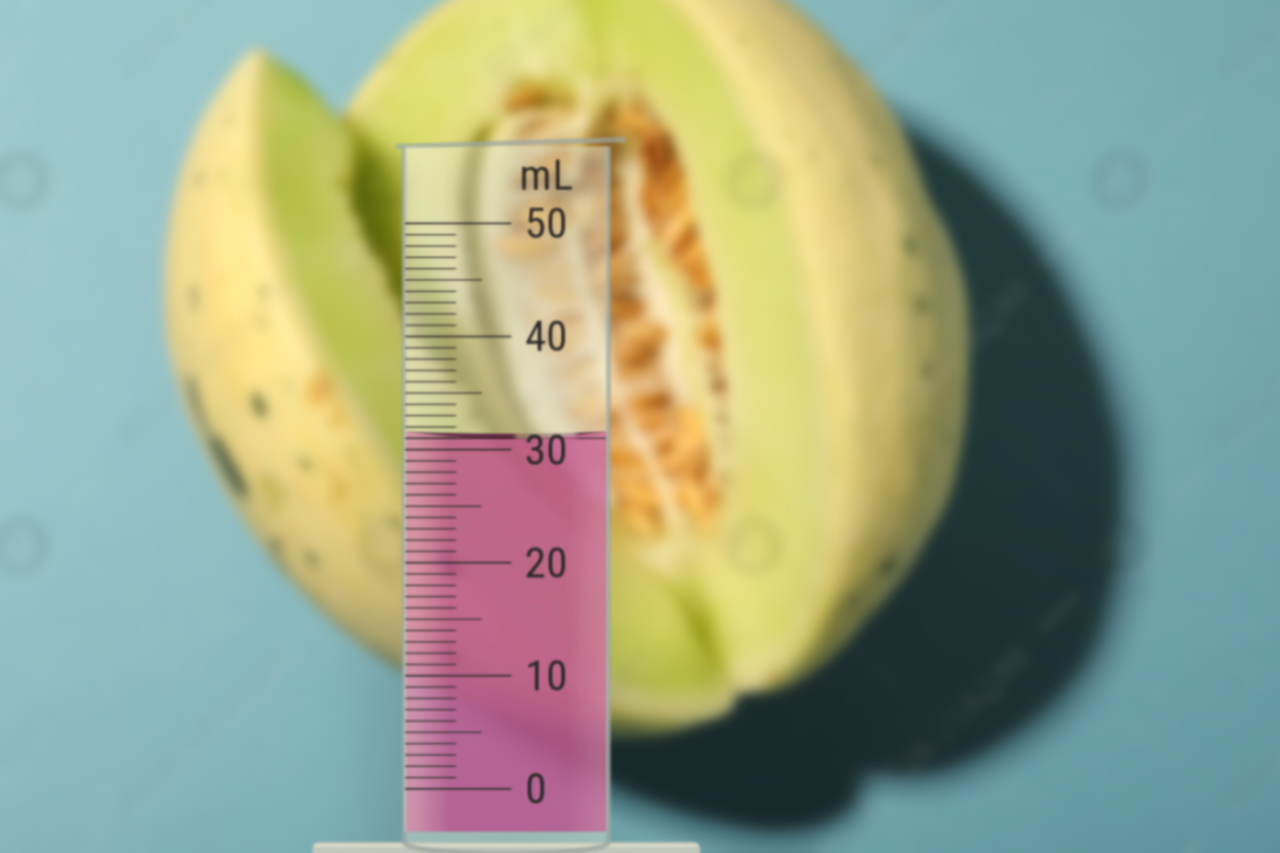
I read 31 mL
